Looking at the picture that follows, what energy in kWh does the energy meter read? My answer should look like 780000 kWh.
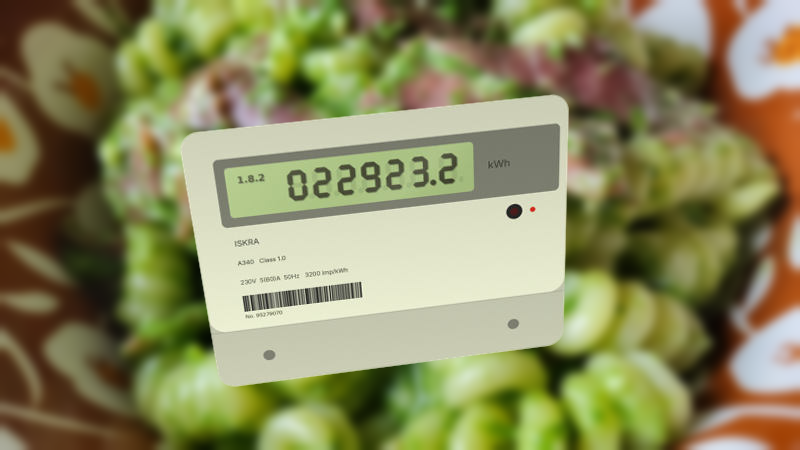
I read 22923.2 kWh
